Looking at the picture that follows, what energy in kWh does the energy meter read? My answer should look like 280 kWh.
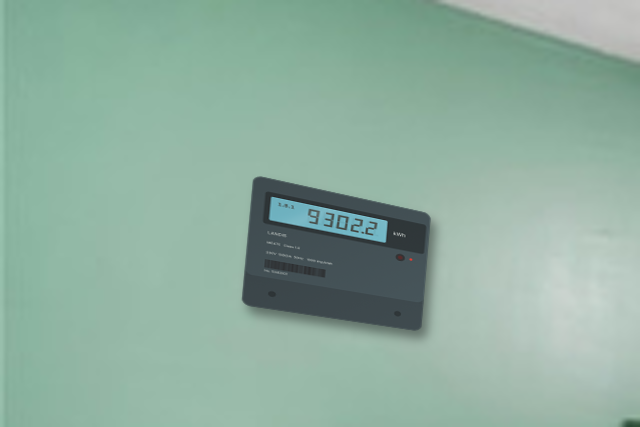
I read 9302.2 kWh
